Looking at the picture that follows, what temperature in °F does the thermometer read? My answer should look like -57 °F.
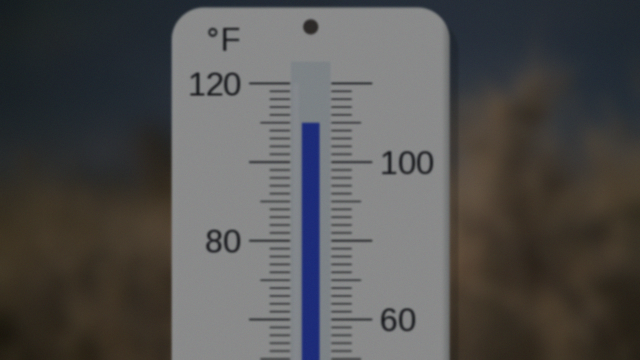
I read 110 °F
